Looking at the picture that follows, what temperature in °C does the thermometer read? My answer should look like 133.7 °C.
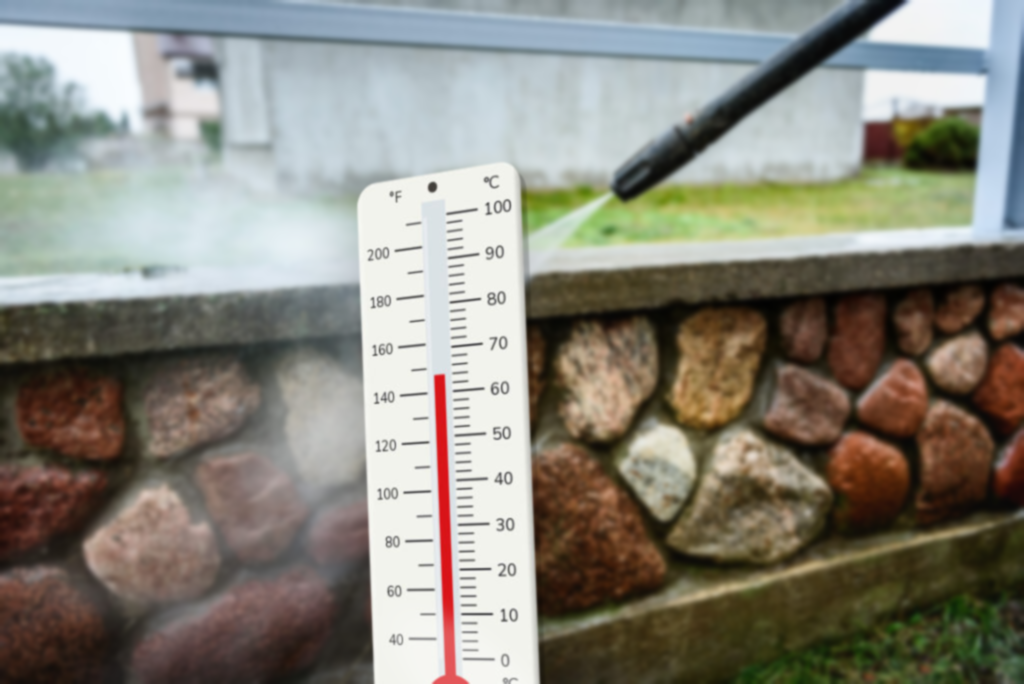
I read 64 °C
